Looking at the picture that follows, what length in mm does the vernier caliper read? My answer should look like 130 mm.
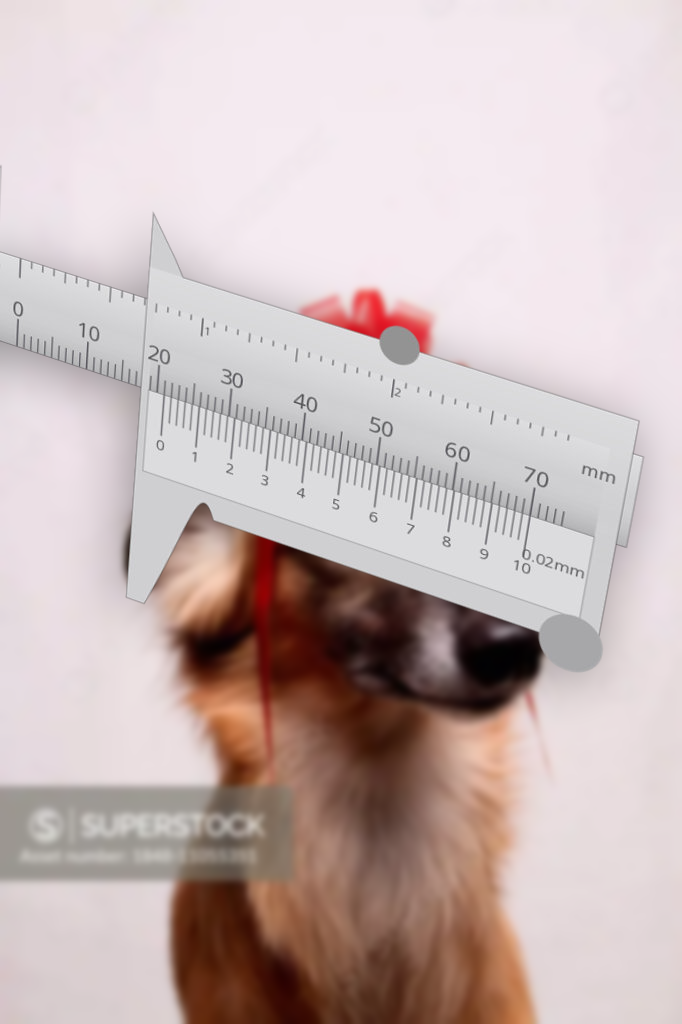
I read 21.0 mm
